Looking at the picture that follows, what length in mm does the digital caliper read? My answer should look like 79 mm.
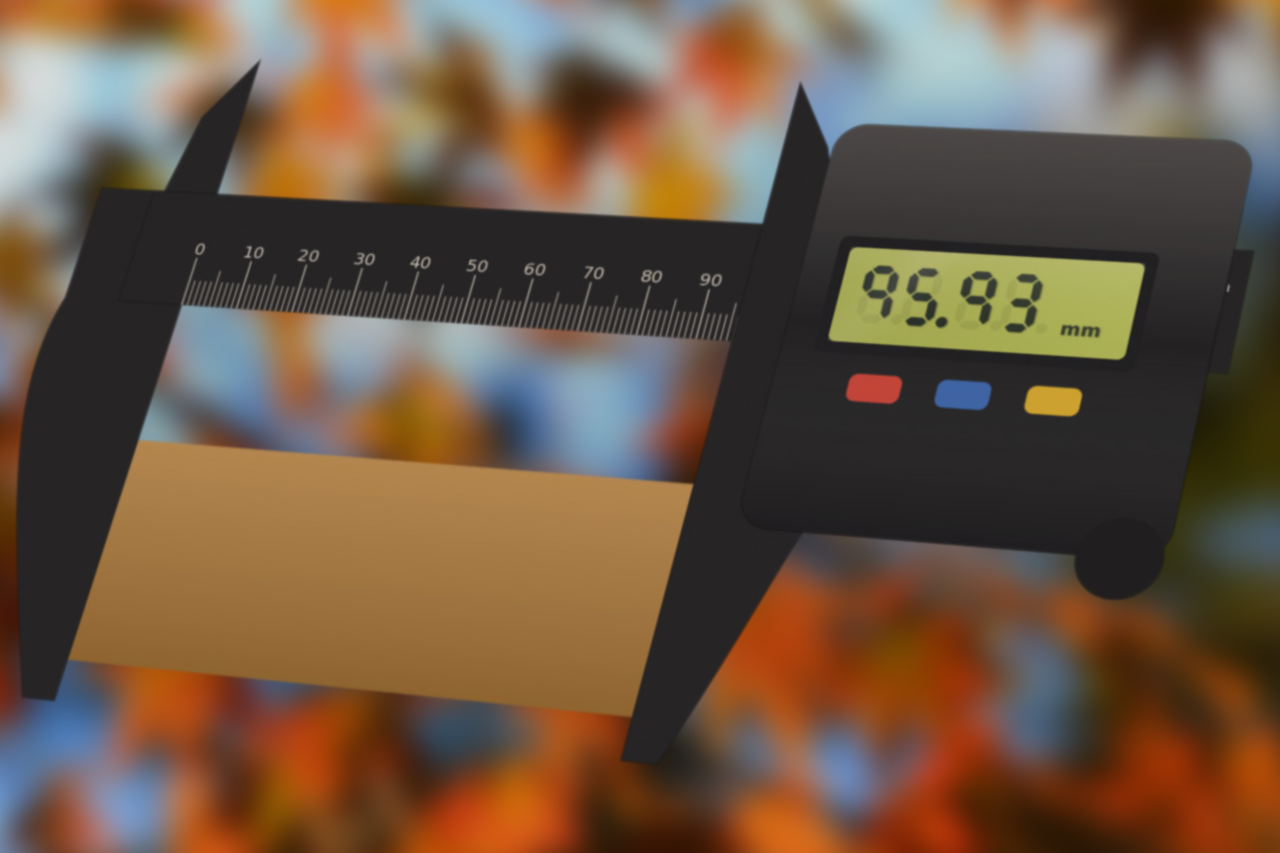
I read 95.93 mm
